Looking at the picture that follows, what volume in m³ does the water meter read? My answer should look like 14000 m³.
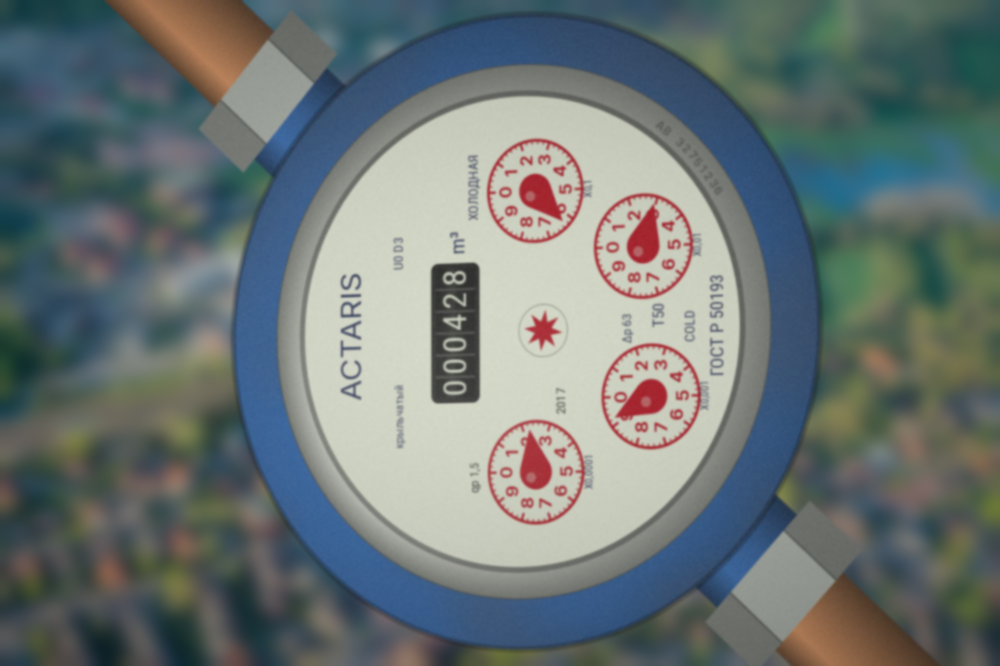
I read 428.6292 m³
